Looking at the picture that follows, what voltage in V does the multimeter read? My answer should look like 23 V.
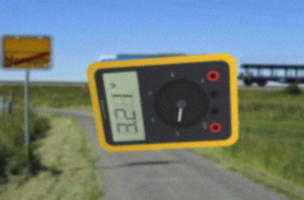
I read 3.21 V
